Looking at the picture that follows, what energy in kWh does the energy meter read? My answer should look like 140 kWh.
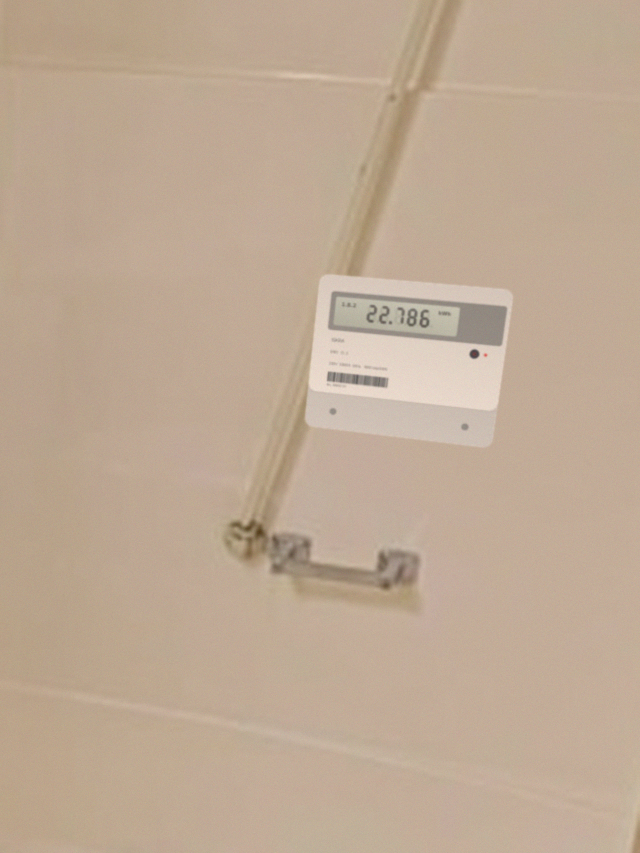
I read 22.786 kWh
